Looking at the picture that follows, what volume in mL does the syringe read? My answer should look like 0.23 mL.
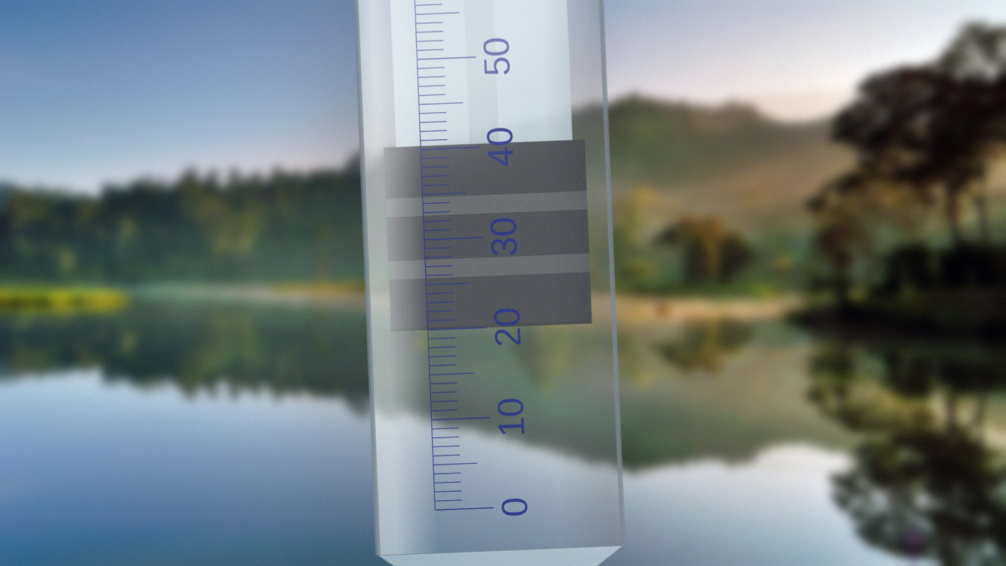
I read 20 mL
